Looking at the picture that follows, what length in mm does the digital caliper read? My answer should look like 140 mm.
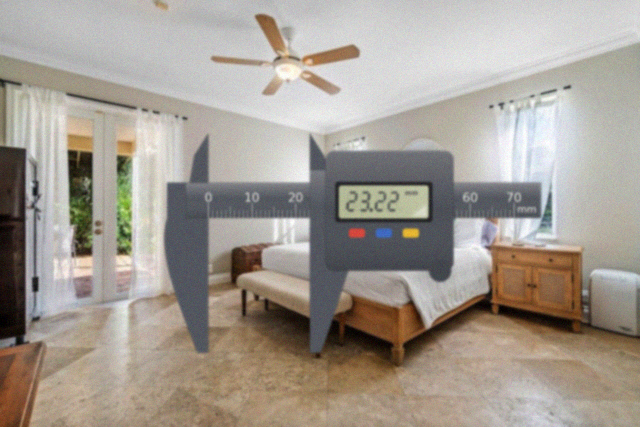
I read 23.22 mm
